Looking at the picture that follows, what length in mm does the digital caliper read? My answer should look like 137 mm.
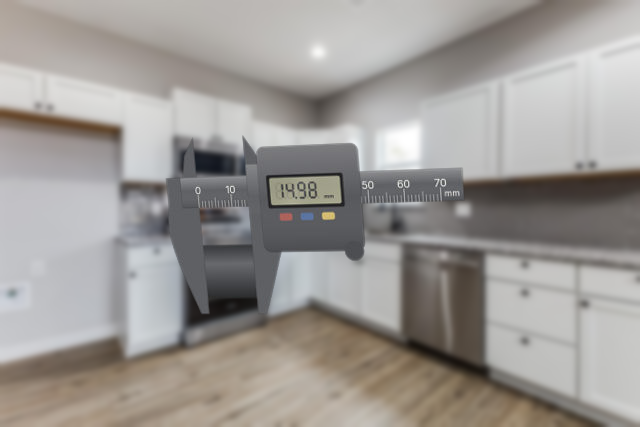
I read 14.98 mm
